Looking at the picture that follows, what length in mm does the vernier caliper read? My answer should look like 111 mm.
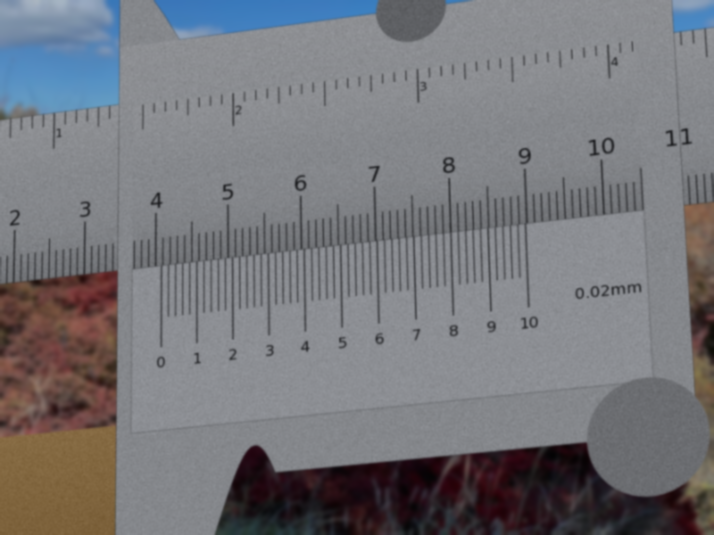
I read 40.8 mm
